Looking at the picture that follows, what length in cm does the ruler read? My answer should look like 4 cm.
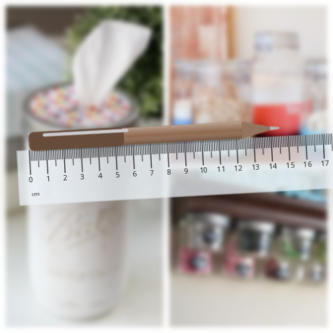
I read 14.5 cm
